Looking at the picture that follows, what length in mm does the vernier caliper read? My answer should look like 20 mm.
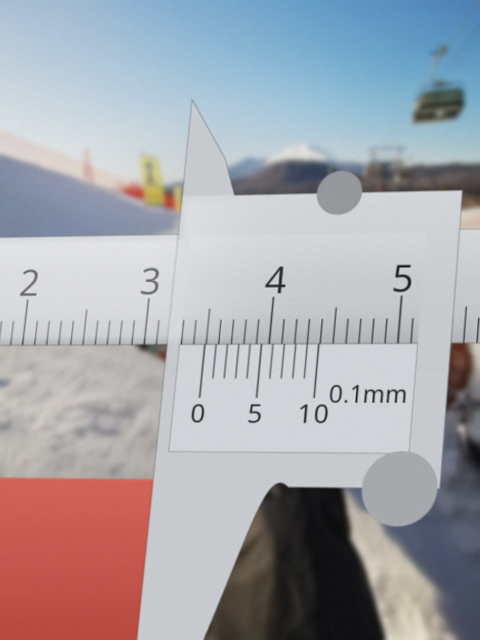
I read 34.9 mm
